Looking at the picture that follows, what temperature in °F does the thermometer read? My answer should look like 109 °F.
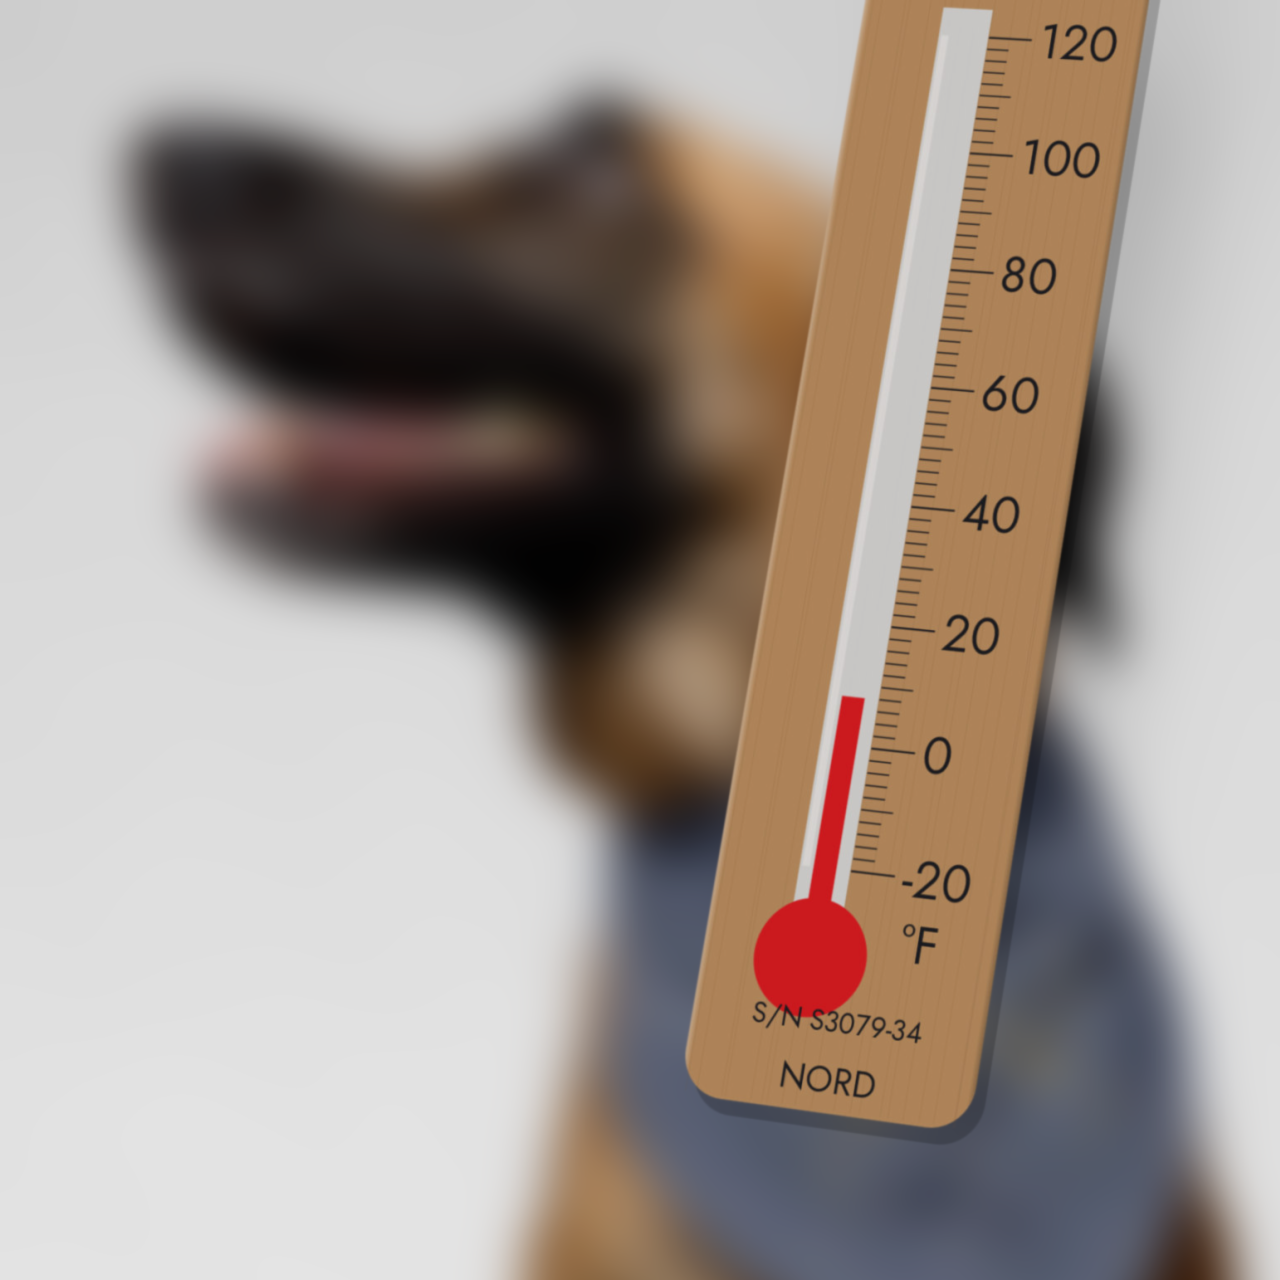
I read 8 °F
